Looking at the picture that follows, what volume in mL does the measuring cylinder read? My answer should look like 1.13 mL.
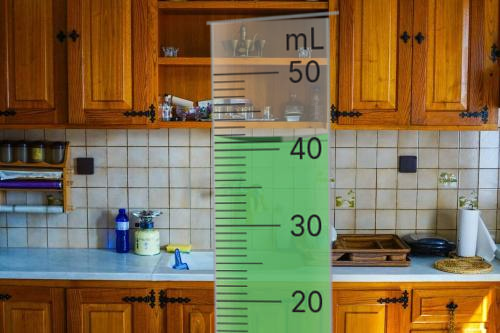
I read 41 mL
